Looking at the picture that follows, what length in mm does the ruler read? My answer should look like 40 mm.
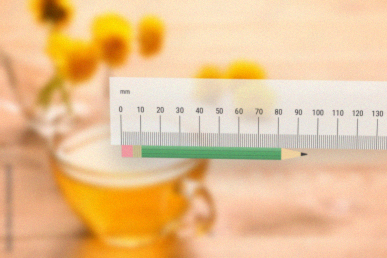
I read 95 mm
